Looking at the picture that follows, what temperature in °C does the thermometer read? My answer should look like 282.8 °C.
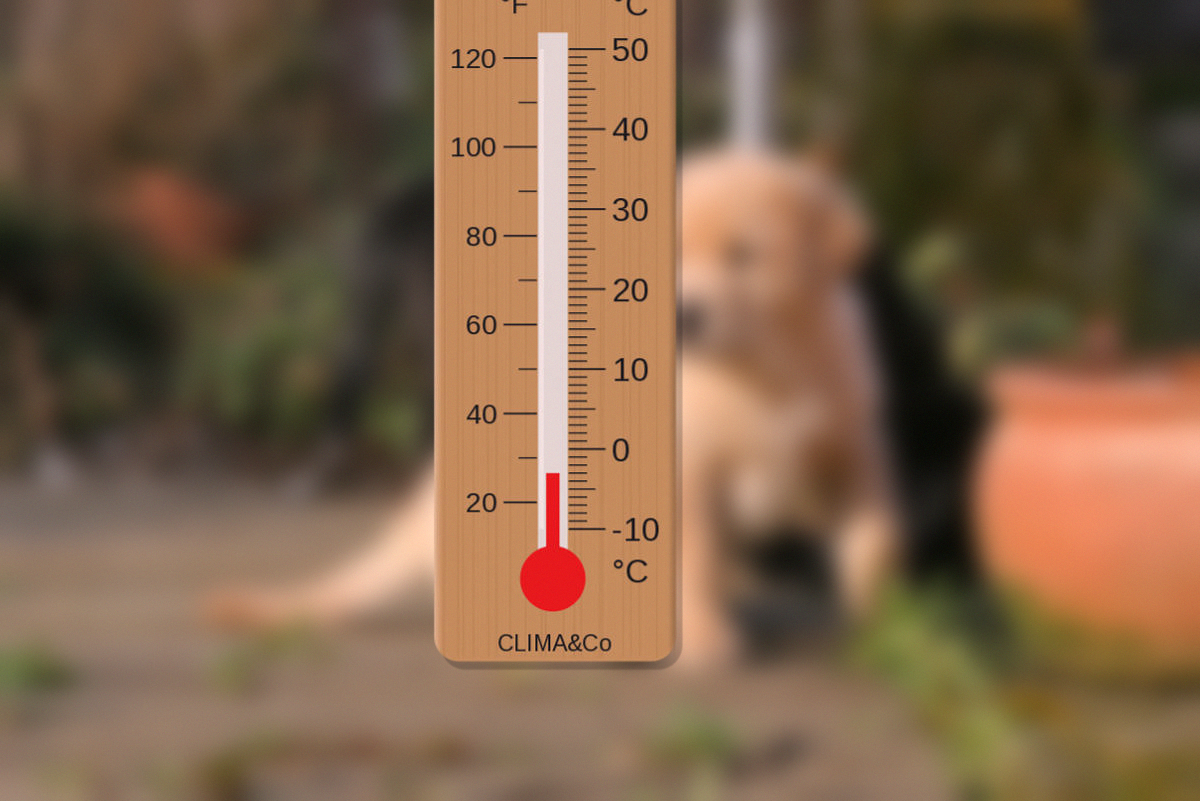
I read -3 °C
